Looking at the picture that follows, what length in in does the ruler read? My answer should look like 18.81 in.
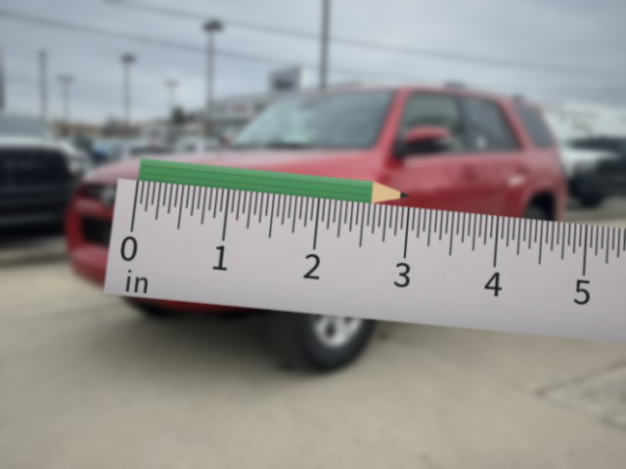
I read 3 in
